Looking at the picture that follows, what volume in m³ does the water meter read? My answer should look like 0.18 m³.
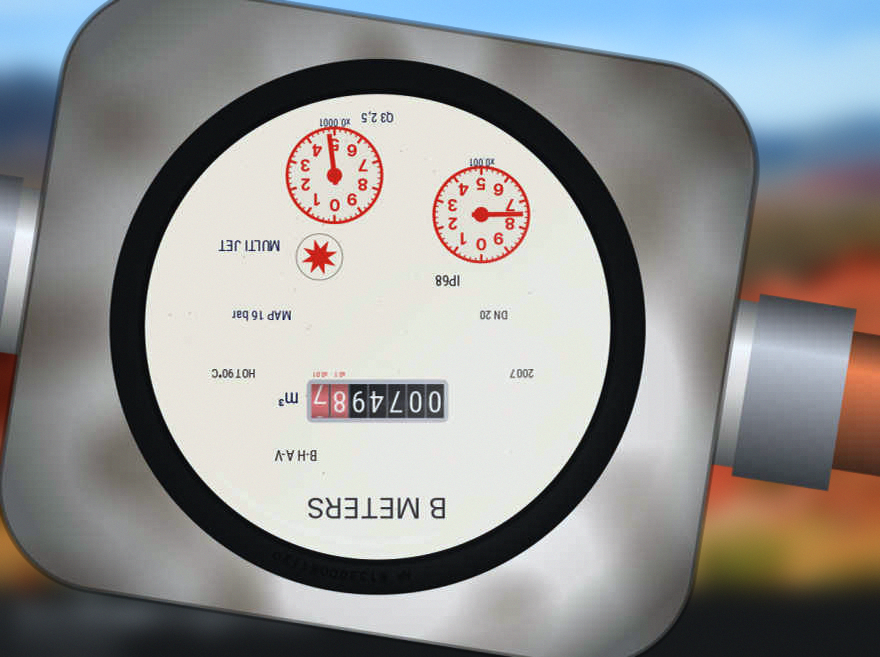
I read 749.8674 m³
